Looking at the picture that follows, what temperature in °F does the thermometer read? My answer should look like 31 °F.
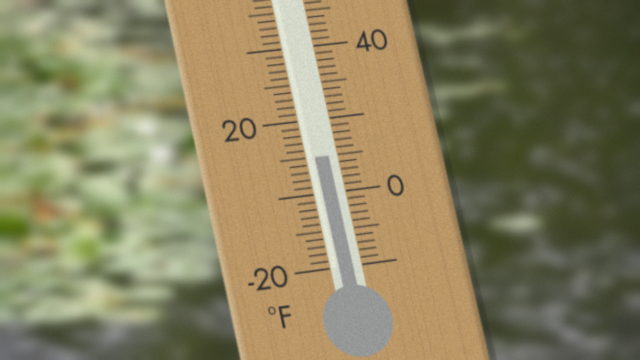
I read 10 °F
